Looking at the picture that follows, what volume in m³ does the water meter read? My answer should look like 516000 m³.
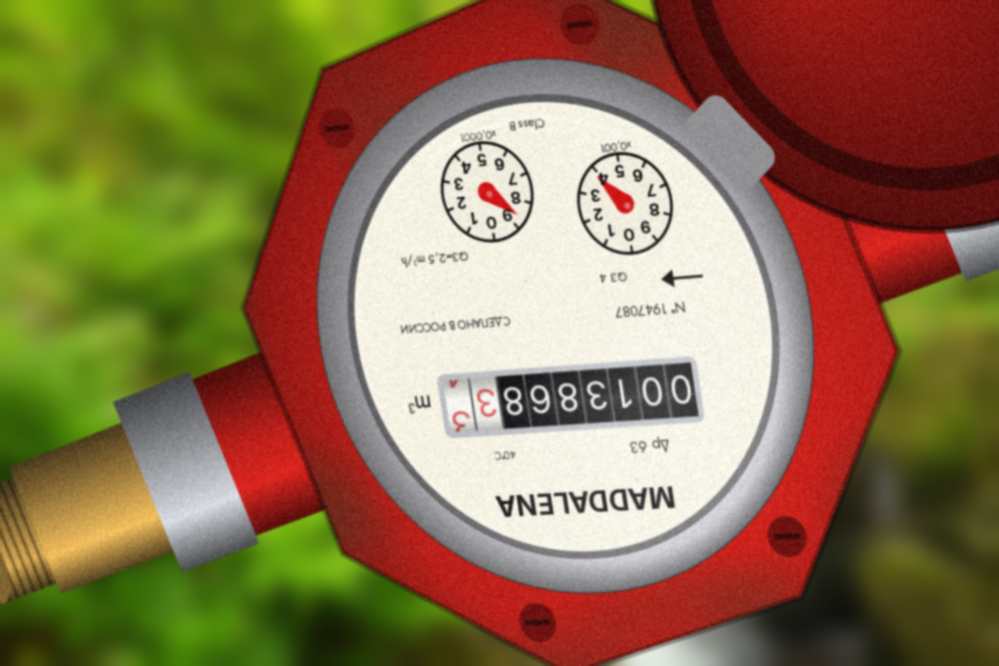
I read 13868.3338 m³
